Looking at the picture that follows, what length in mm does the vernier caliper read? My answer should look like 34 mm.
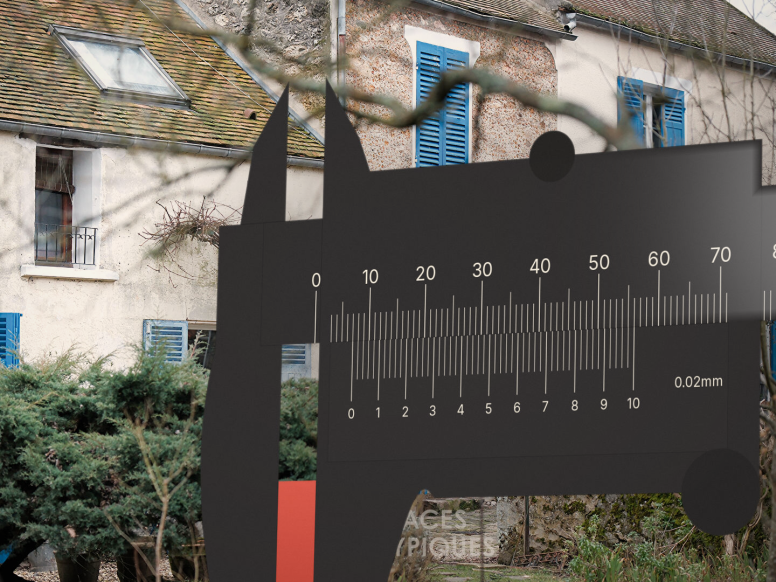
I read 7.0 mm
